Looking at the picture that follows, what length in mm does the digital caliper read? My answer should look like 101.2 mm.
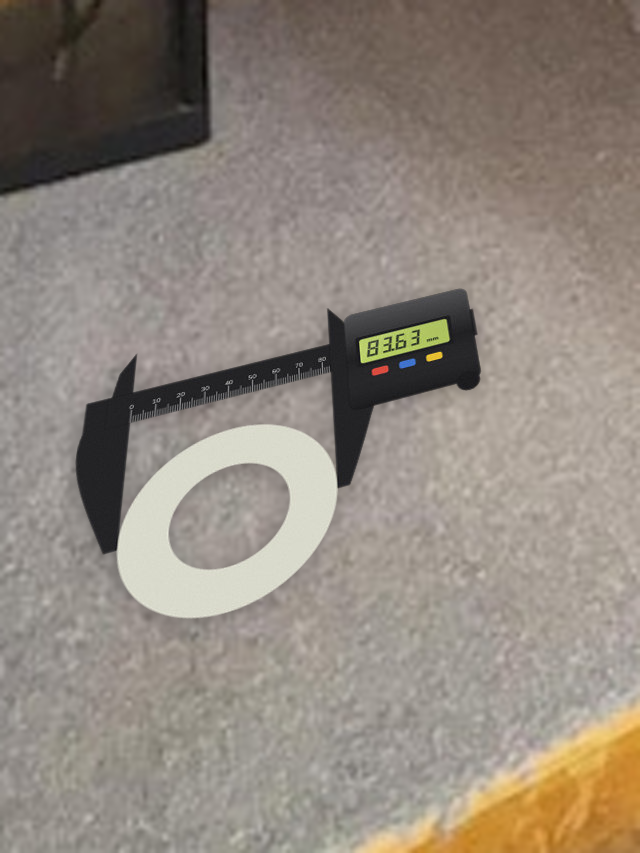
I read 83.63 mm
